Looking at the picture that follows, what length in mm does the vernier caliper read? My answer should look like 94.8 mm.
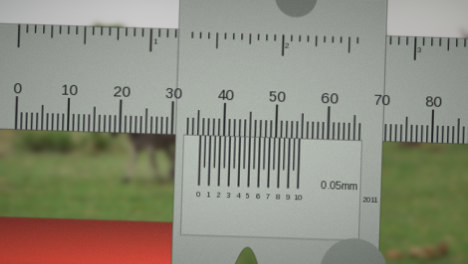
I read 35.5 mm
